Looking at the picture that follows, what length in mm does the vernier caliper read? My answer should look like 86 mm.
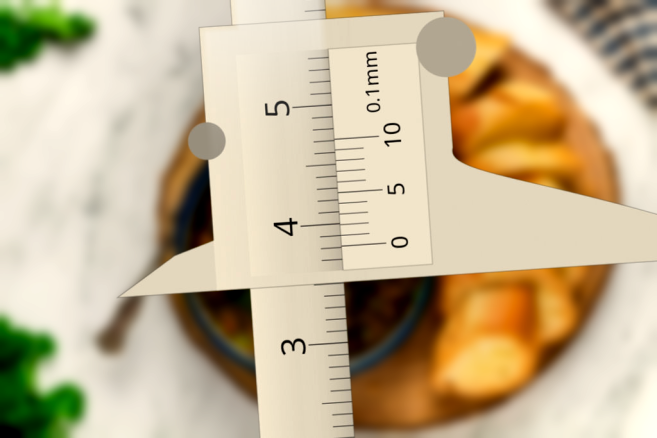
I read 38.1 mm
